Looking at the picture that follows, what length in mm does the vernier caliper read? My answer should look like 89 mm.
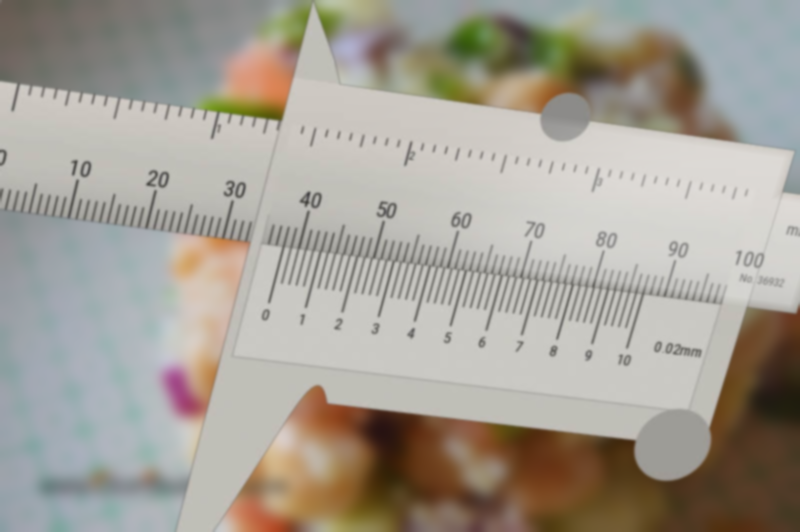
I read 38.0 mm
